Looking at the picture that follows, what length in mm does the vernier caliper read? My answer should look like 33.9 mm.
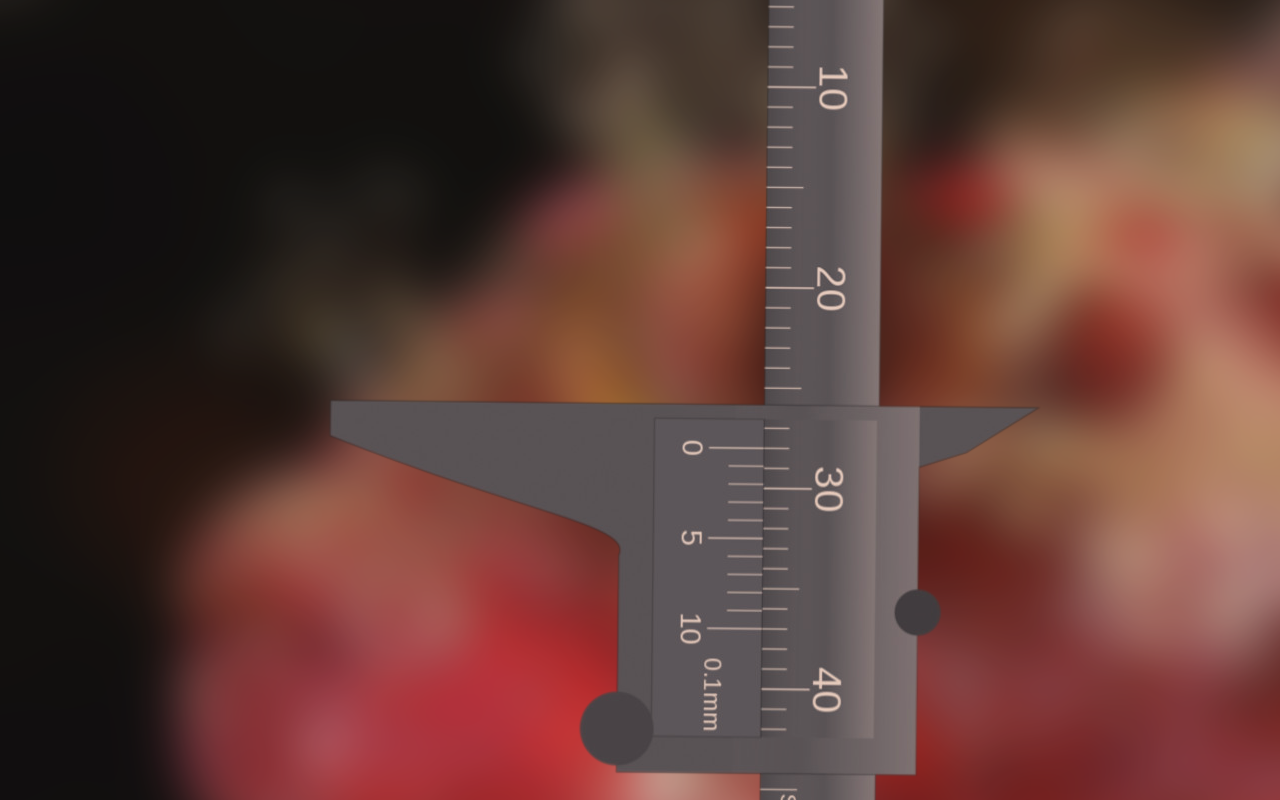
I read 28.0 mm
